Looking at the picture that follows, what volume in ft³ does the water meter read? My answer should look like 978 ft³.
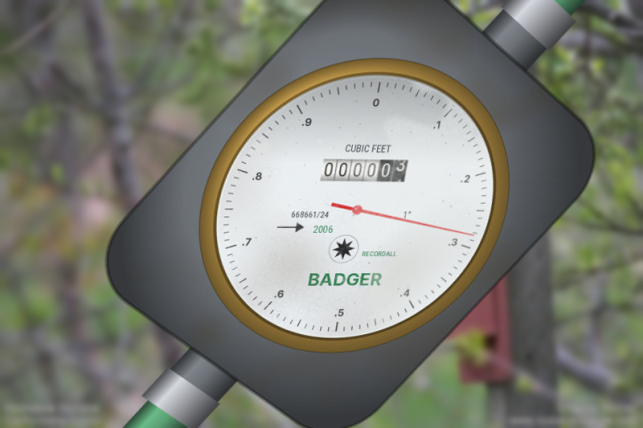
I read 3.28 ft³
